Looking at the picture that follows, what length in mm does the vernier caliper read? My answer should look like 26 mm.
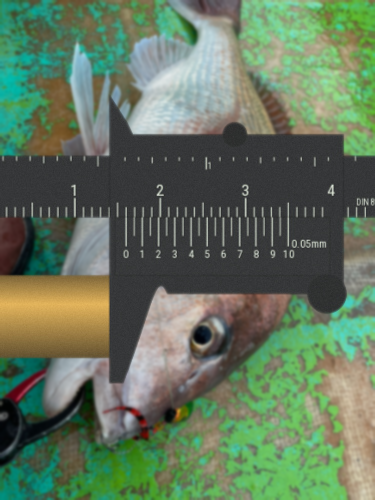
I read 16.0 mm
